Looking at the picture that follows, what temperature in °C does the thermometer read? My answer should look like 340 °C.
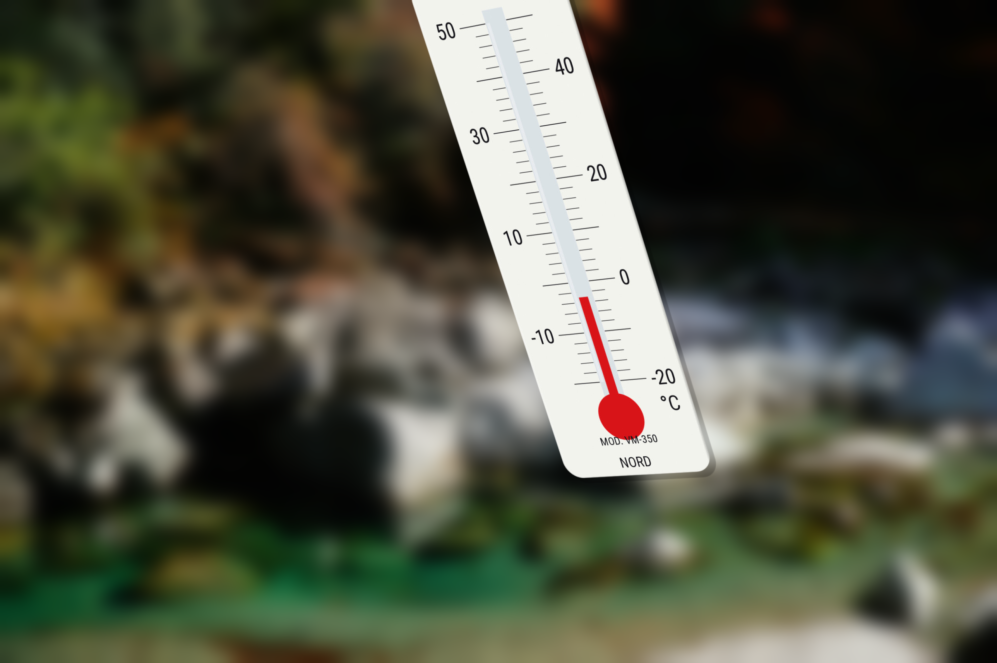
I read -3 °C
